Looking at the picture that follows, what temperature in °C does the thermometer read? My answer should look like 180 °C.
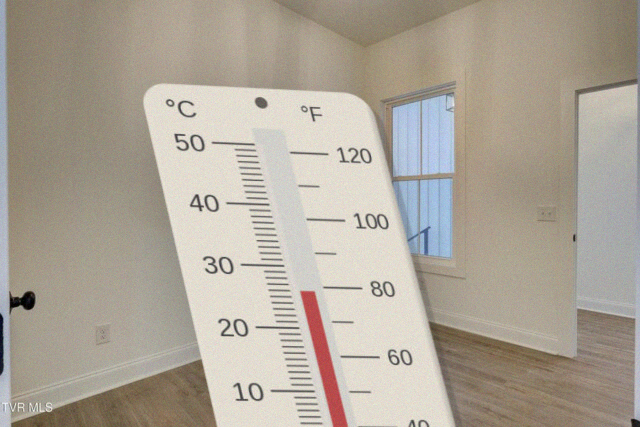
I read 26 °C
